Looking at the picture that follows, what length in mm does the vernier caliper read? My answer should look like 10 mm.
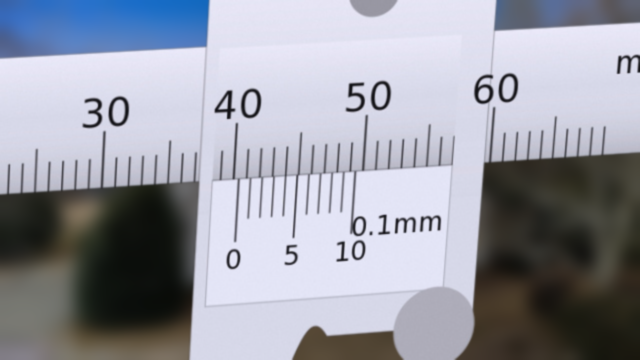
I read 40.4 mm
